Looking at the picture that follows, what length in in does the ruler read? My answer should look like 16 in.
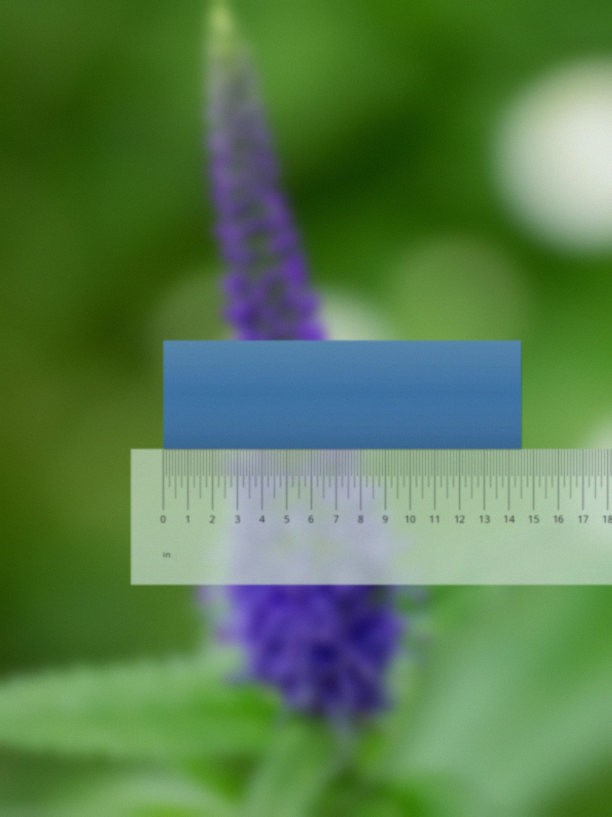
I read 14.5 in
